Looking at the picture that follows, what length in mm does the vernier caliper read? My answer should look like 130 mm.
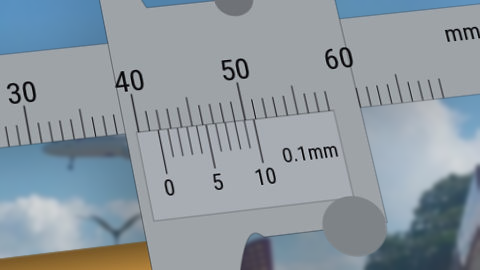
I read 41.8 mm
